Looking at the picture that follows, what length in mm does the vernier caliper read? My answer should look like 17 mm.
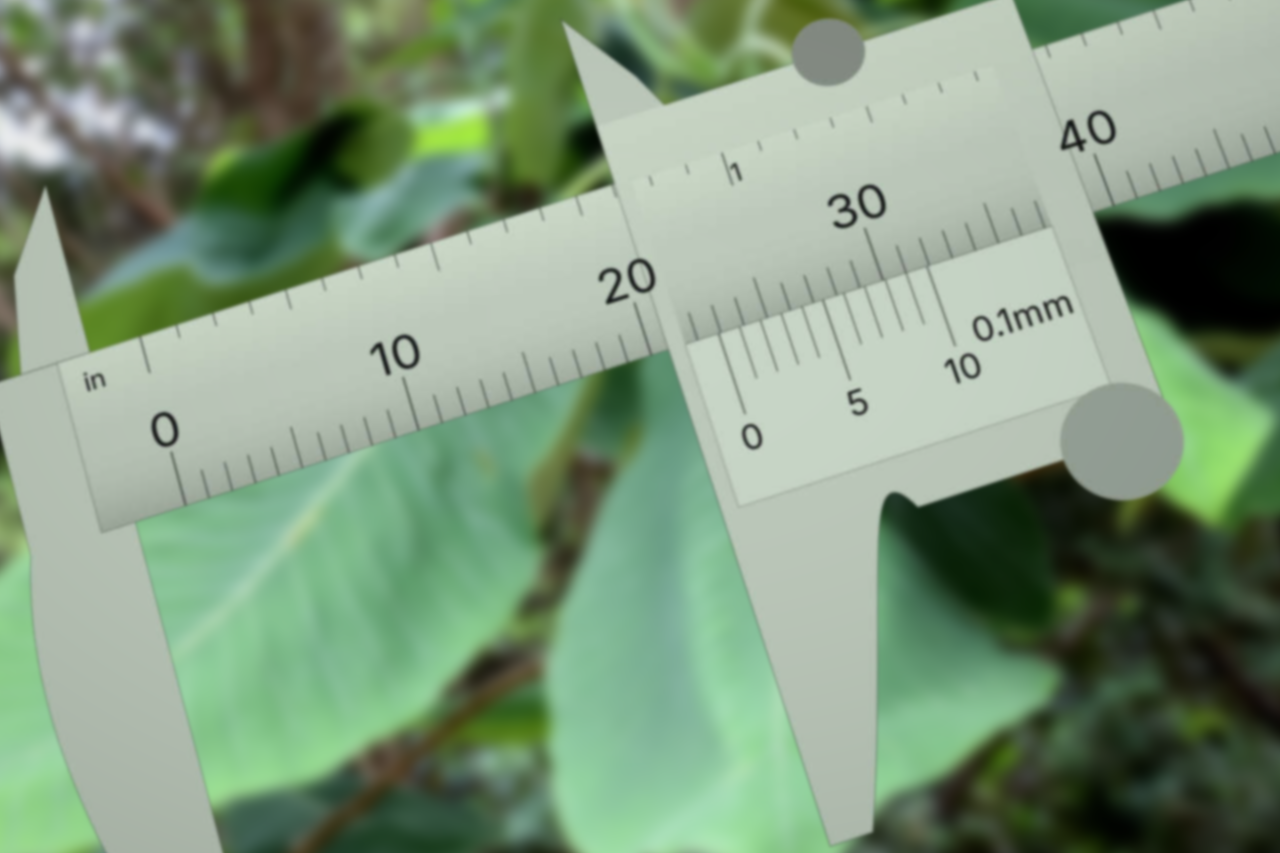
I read 22.9 mm
